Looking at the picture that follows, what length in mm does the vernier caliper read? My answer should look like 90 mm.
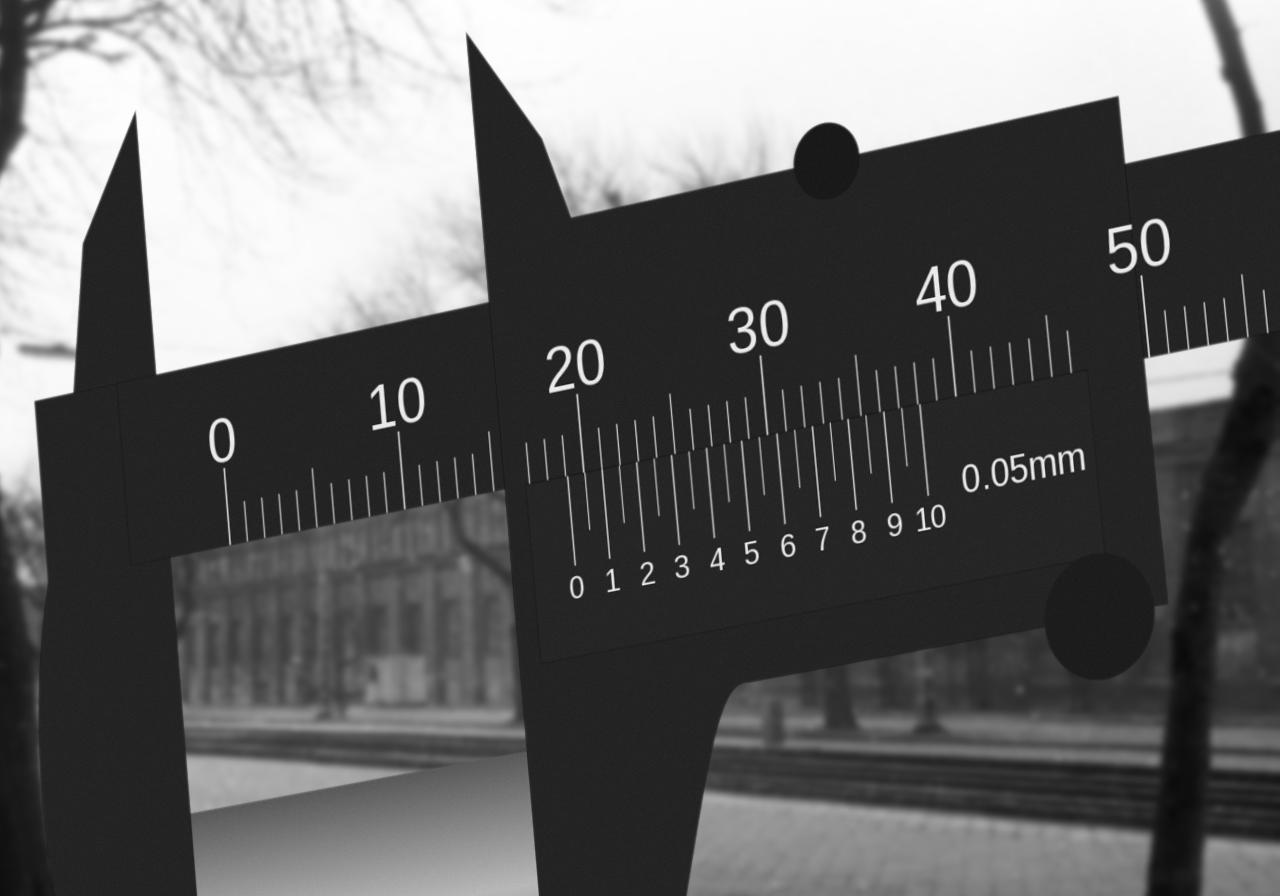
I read 19.1 mm
